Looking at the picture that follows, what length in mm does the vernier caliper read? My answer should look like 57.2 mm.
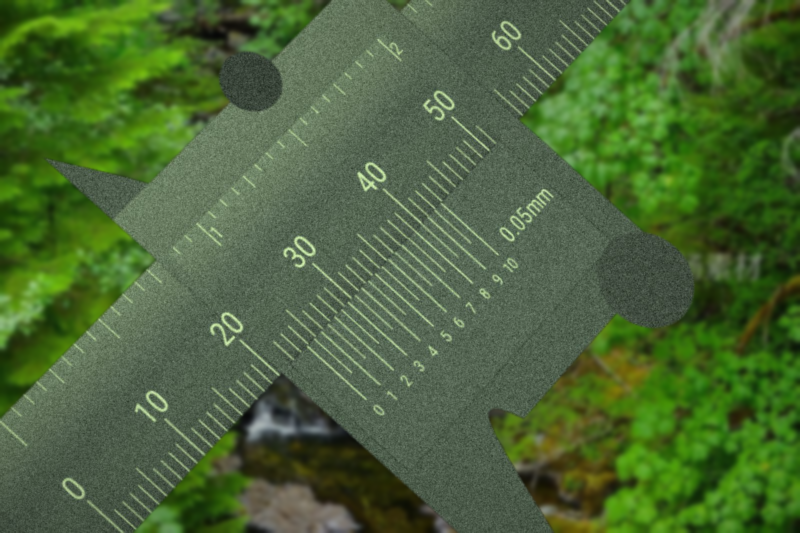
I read 23.8 mm
